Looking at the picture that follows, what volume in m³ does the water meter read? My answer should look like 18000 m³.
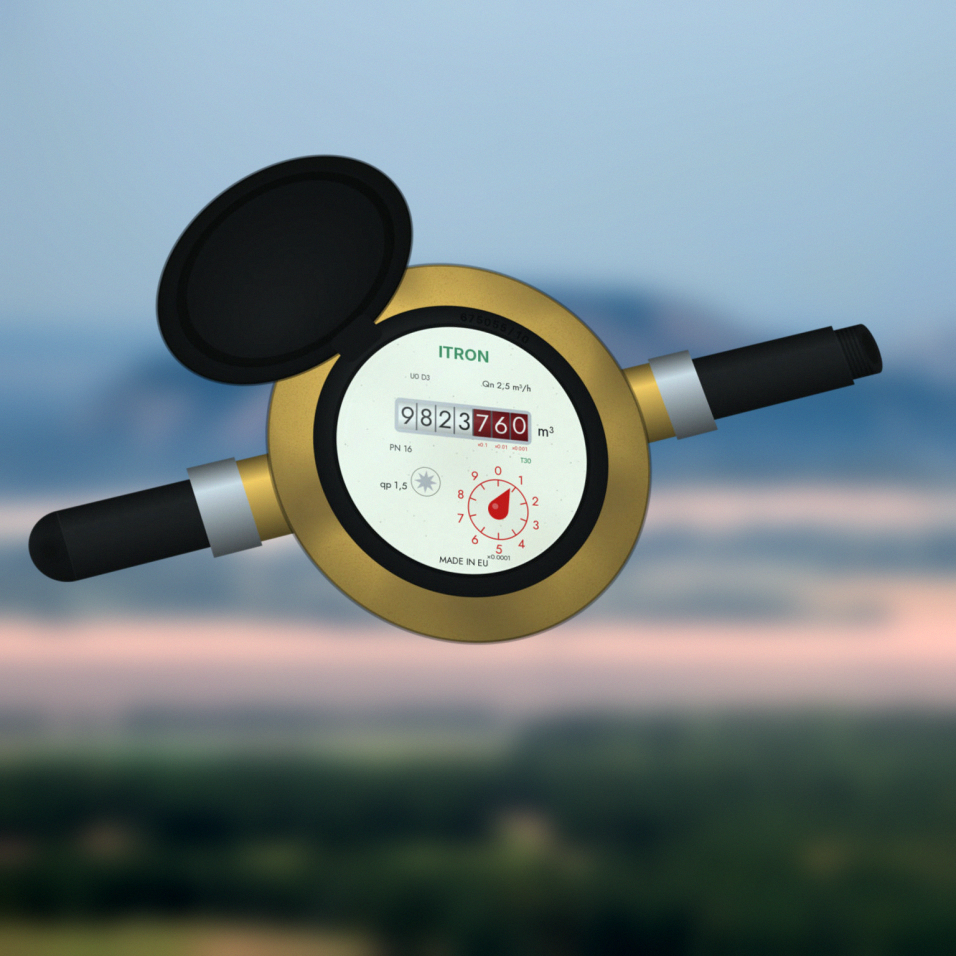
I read 9823.7600 m³
